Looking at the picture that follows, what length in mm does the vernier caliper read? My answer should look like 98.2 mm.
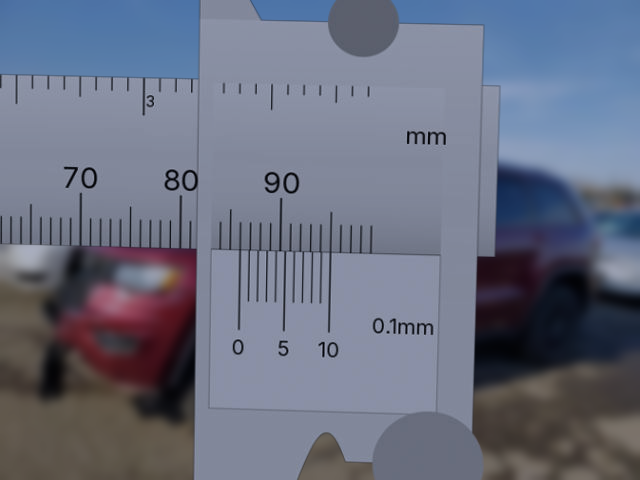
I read 86.0 mm
